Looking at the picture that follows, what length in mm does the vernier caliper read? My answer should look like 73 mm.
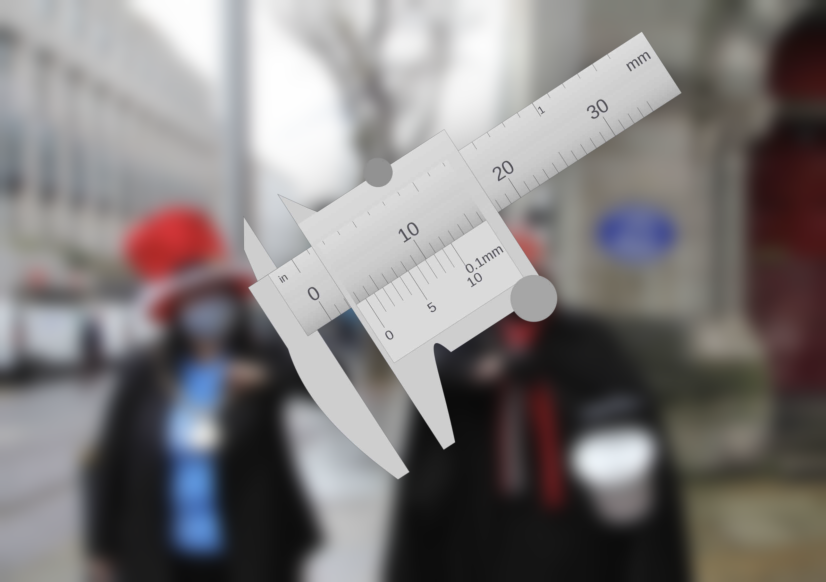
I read 3.6 mm
